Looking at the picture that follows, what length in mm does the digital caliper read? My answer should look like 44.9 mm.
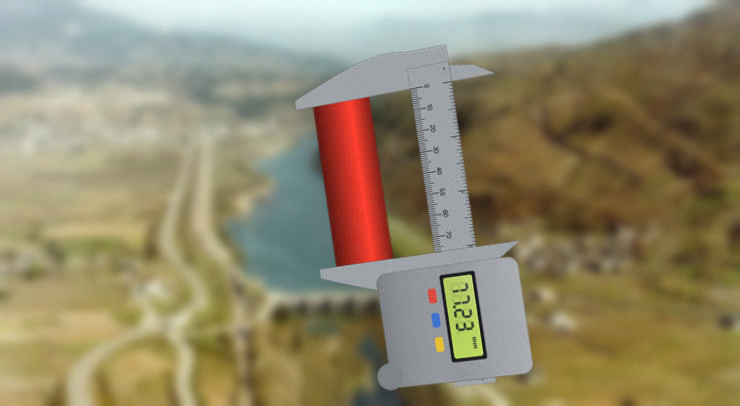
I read 77.23 mm
